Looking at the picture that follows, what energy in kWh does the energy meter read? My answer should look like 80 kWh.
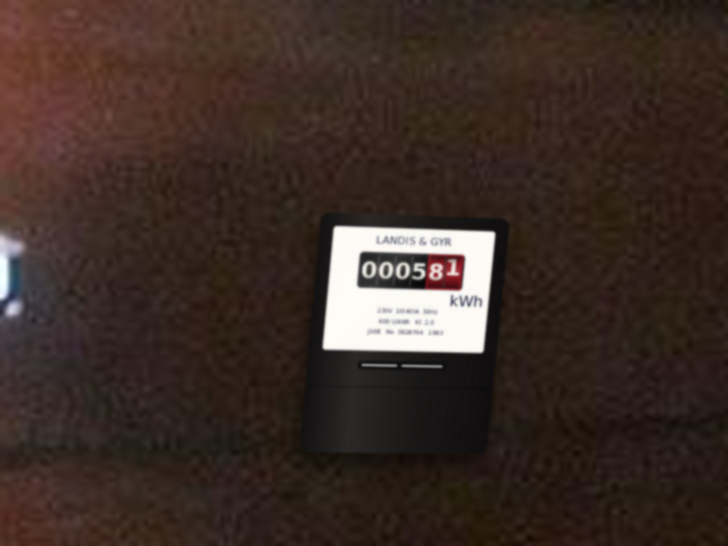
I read 5.81 kWh
